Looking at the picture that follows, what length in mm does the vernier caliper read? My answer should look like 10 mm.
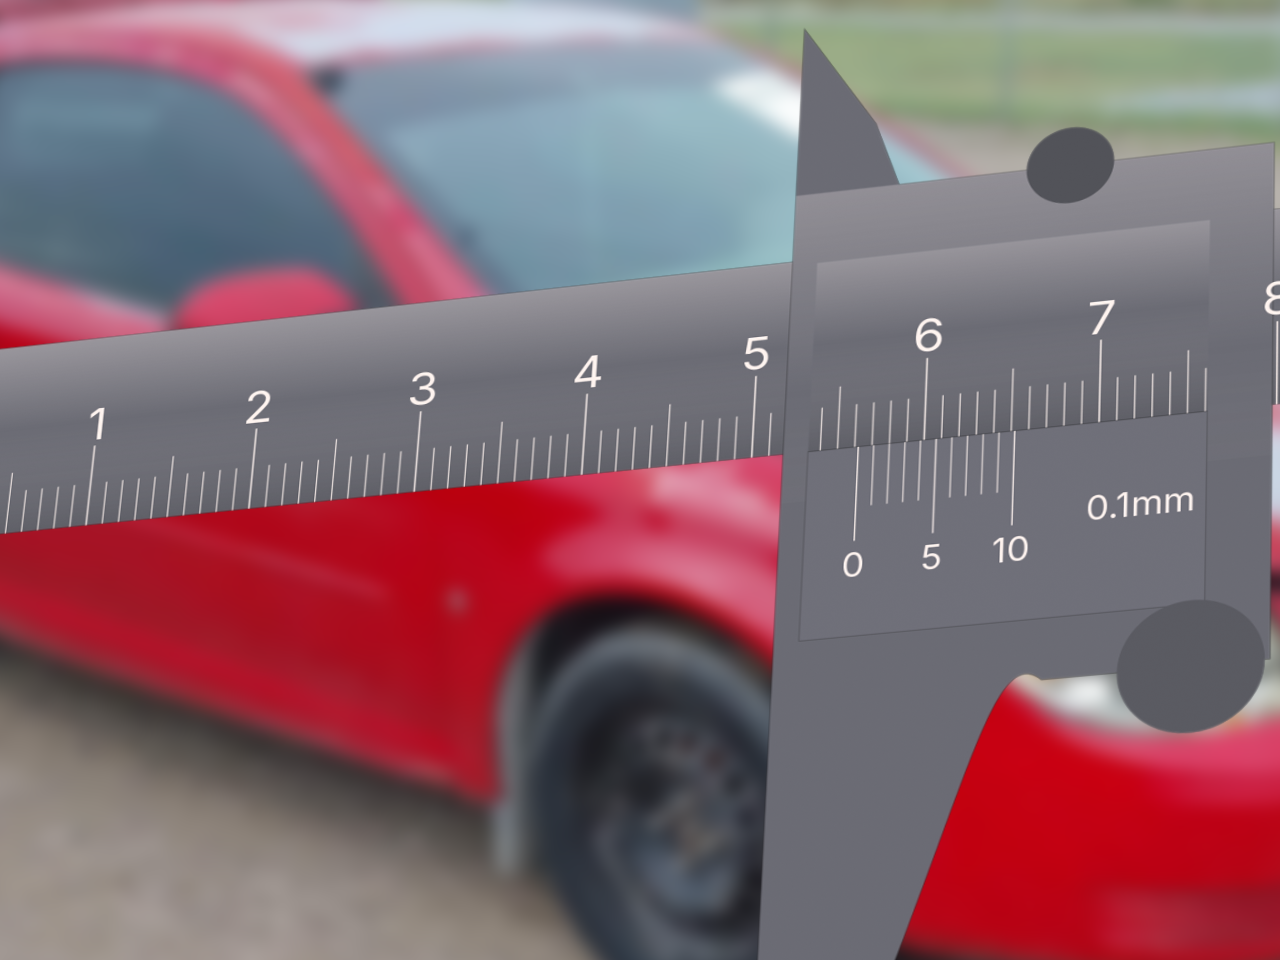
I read 56.2 mm
